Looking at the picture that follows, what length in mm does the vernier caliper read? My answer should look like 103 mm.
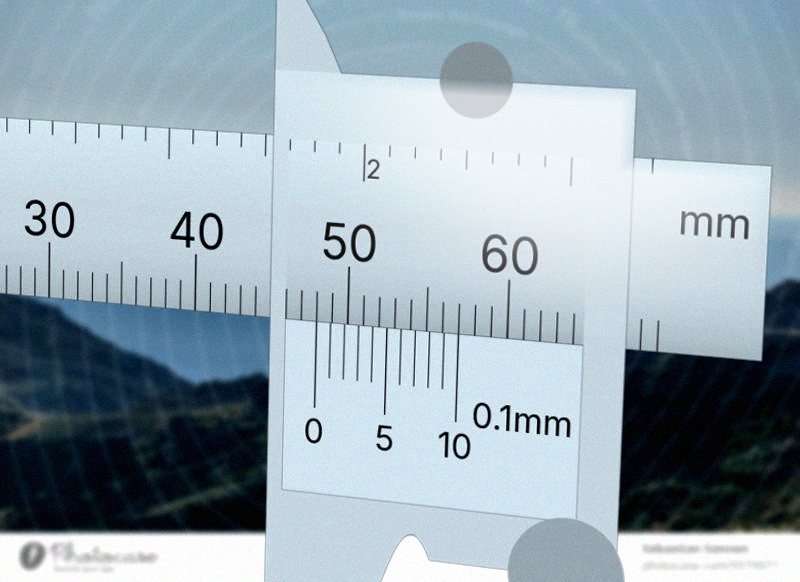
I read 48.0 mm
